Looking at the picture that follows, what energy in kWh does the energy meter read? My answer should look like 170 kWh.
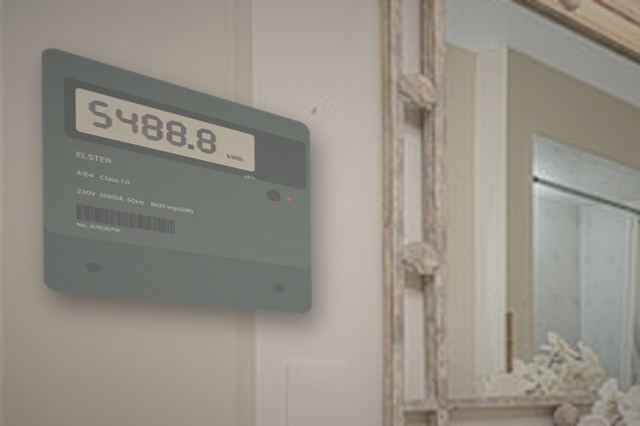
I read 5488.8 kWh
